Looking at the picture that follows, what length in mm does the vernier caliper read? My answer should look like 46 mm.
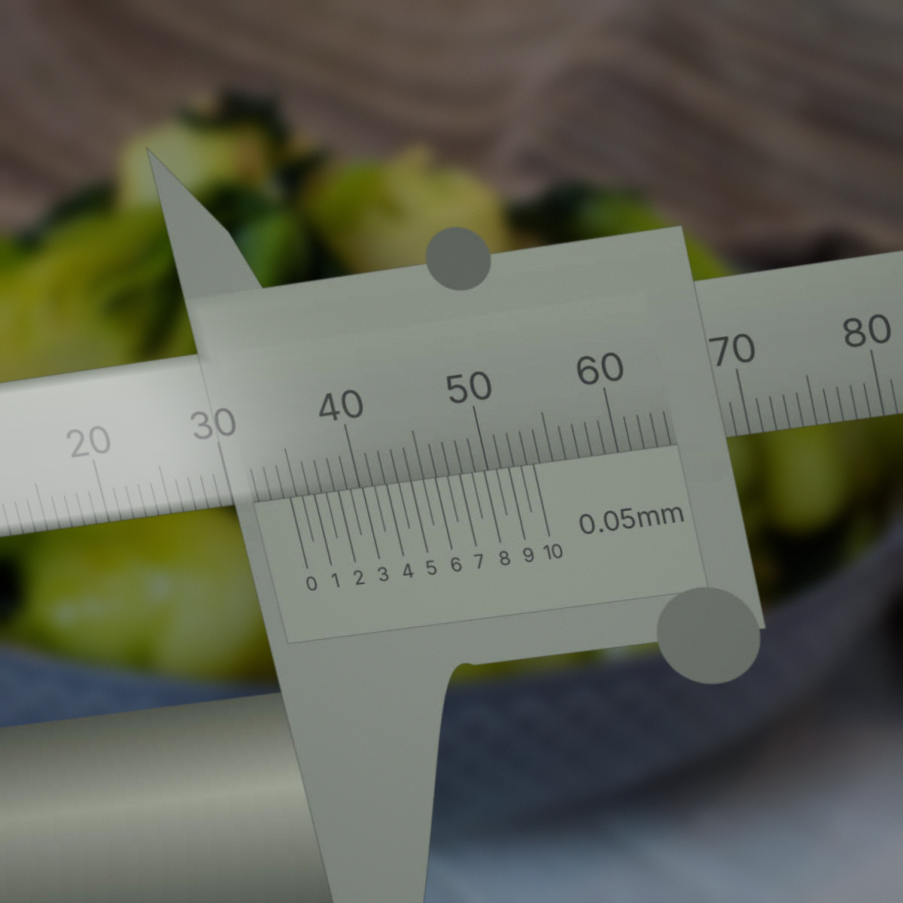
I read 34.5 mm
